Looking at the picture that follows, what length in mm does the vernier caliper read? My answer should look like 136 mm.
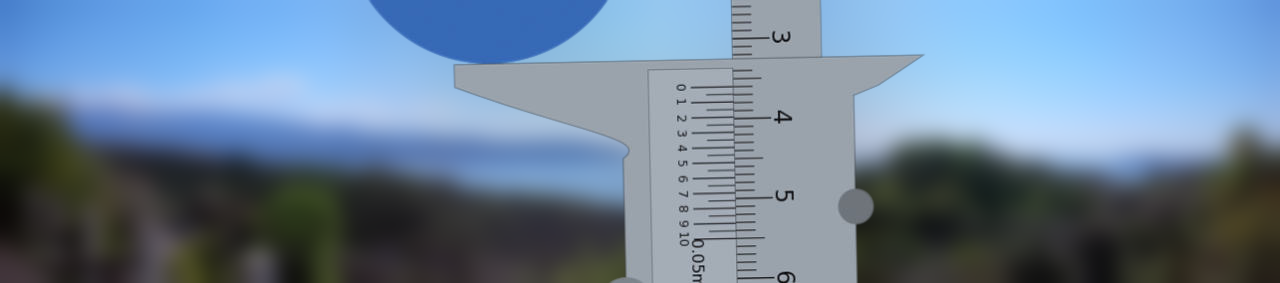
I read 36.0 mm
